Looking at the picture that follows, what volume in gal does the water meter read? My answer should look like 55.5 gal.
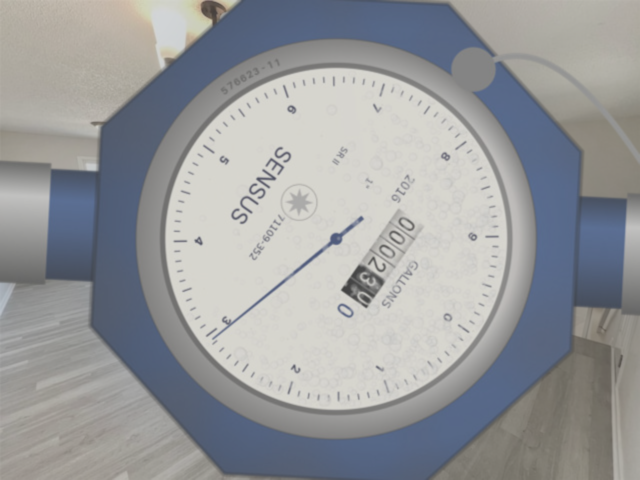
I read 2302.9 gal
